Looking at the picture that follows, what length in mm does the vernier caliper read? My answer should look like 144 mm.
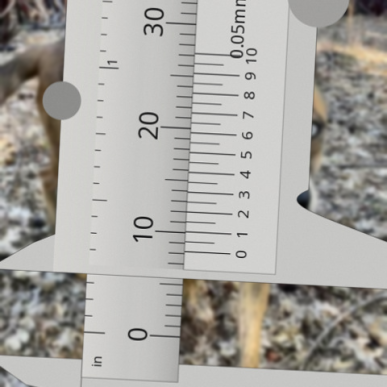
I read 8.2 mm
